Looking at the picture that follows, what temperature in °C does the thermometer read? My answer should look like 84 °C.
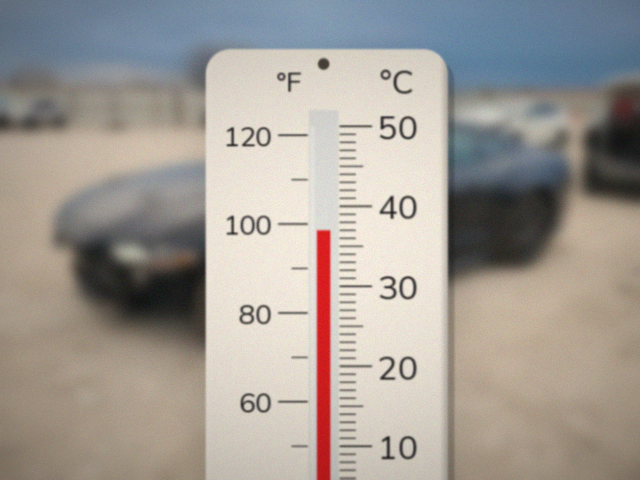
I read 37 °C
